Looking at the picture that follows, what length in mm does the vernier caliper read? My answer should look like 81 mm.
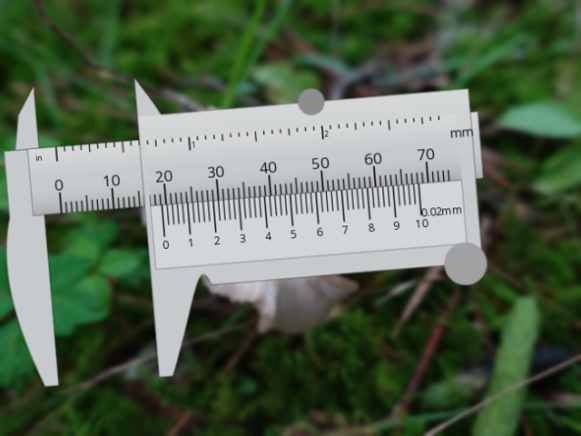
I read 19.2 mm
